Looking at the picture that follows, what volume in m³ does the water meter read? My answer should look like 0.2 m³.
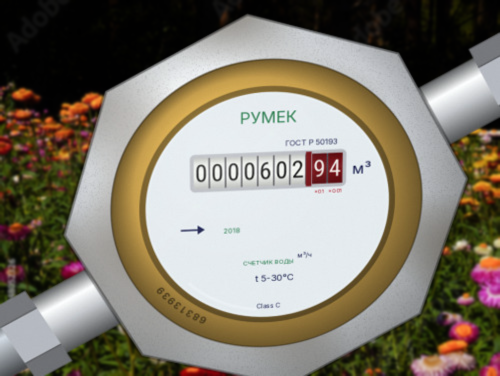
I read 602.94 m³
